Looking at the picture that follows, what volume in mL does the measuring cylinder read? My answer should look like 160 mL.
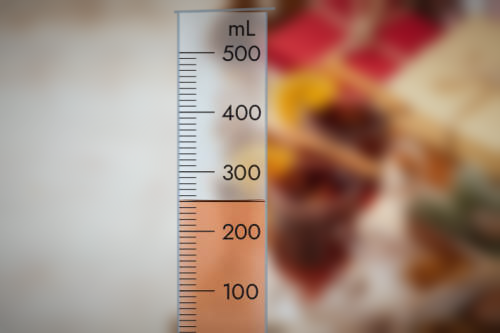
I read 250 mL
